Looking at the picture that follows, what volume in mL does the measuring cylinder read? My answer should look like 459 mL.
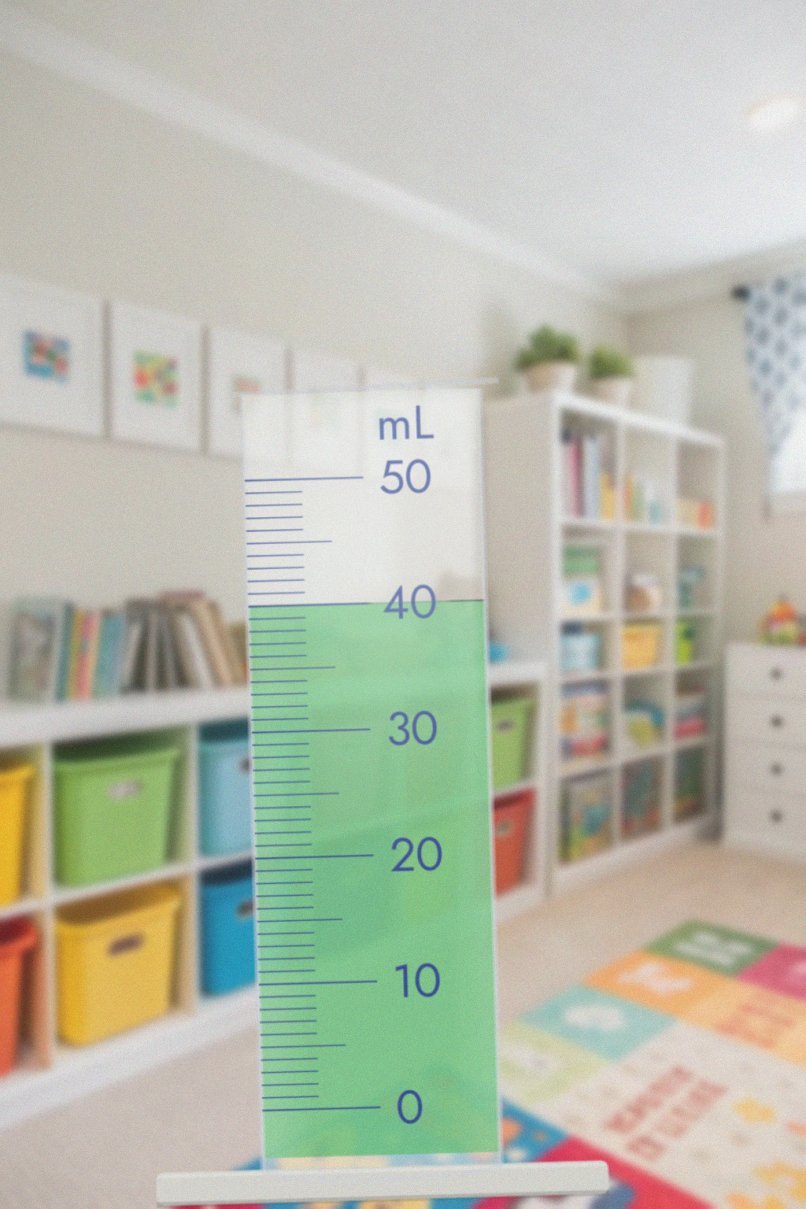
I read 40 mL
